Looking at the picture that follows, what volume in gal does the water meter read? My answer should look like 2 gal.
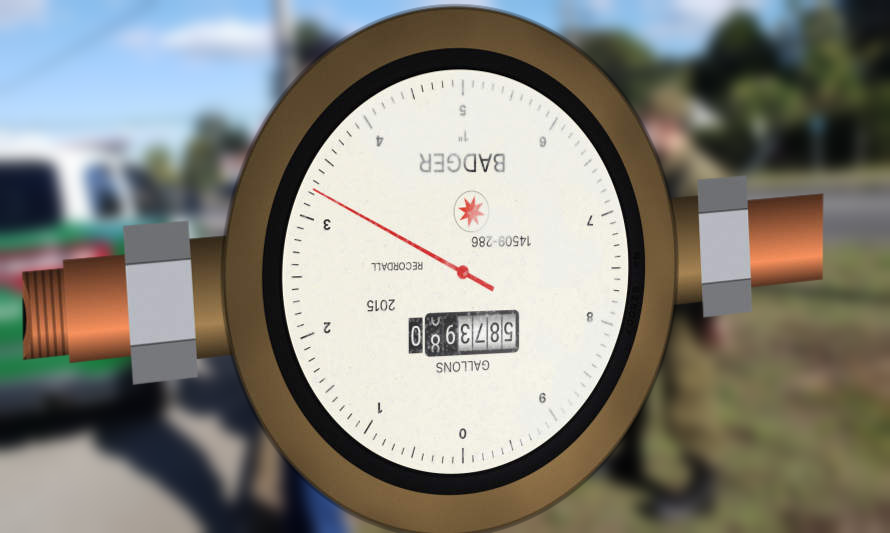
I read 5873983.2 gal
